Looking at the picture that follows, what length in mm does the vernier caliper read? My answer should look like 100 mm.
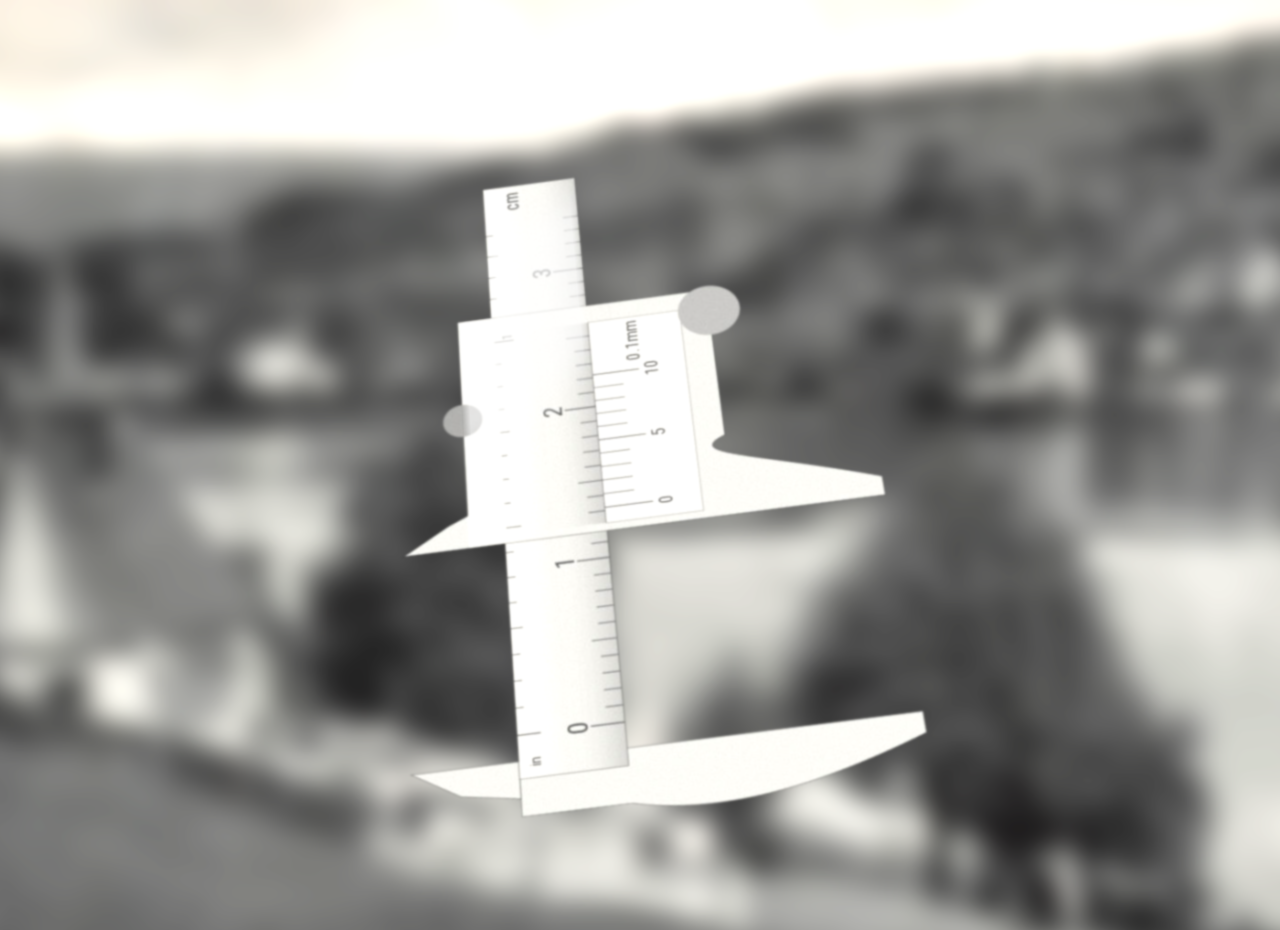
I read 13.2 mm
